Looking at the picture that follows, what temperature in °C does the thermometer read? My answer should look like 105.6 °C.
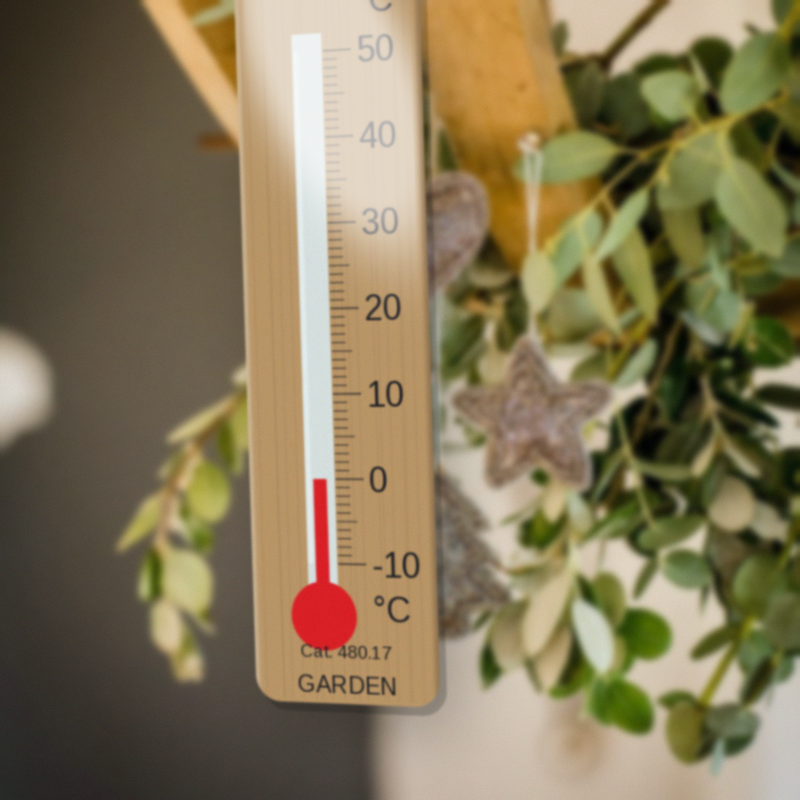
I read 0 °C
